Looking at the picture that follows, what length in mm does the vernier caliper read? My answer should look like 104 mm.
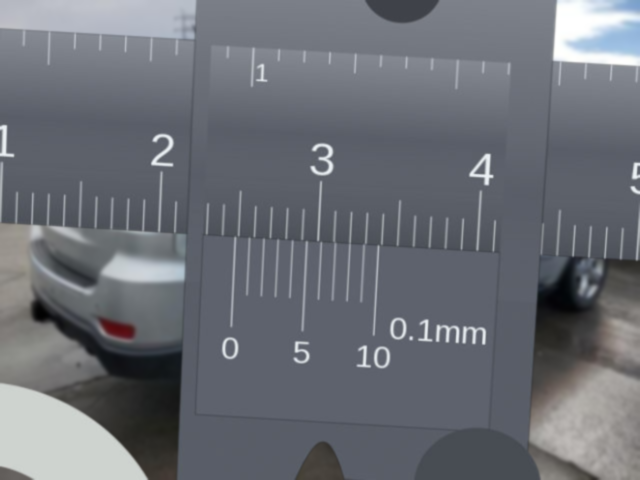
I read 24.8 mm
